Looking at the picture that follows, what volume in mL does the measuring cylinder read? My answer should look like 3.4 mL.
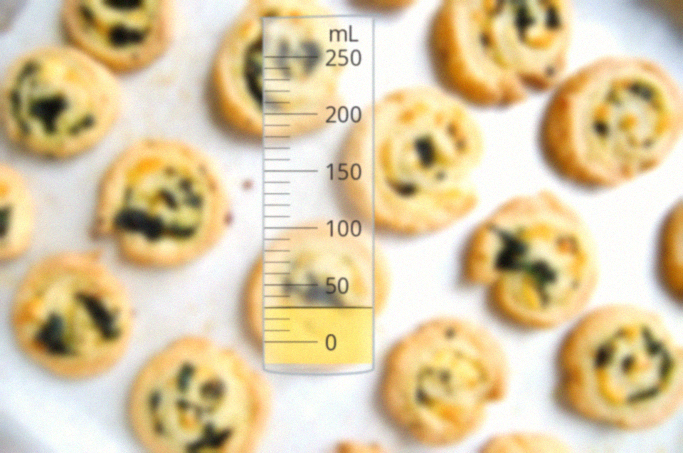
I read 30 mL
